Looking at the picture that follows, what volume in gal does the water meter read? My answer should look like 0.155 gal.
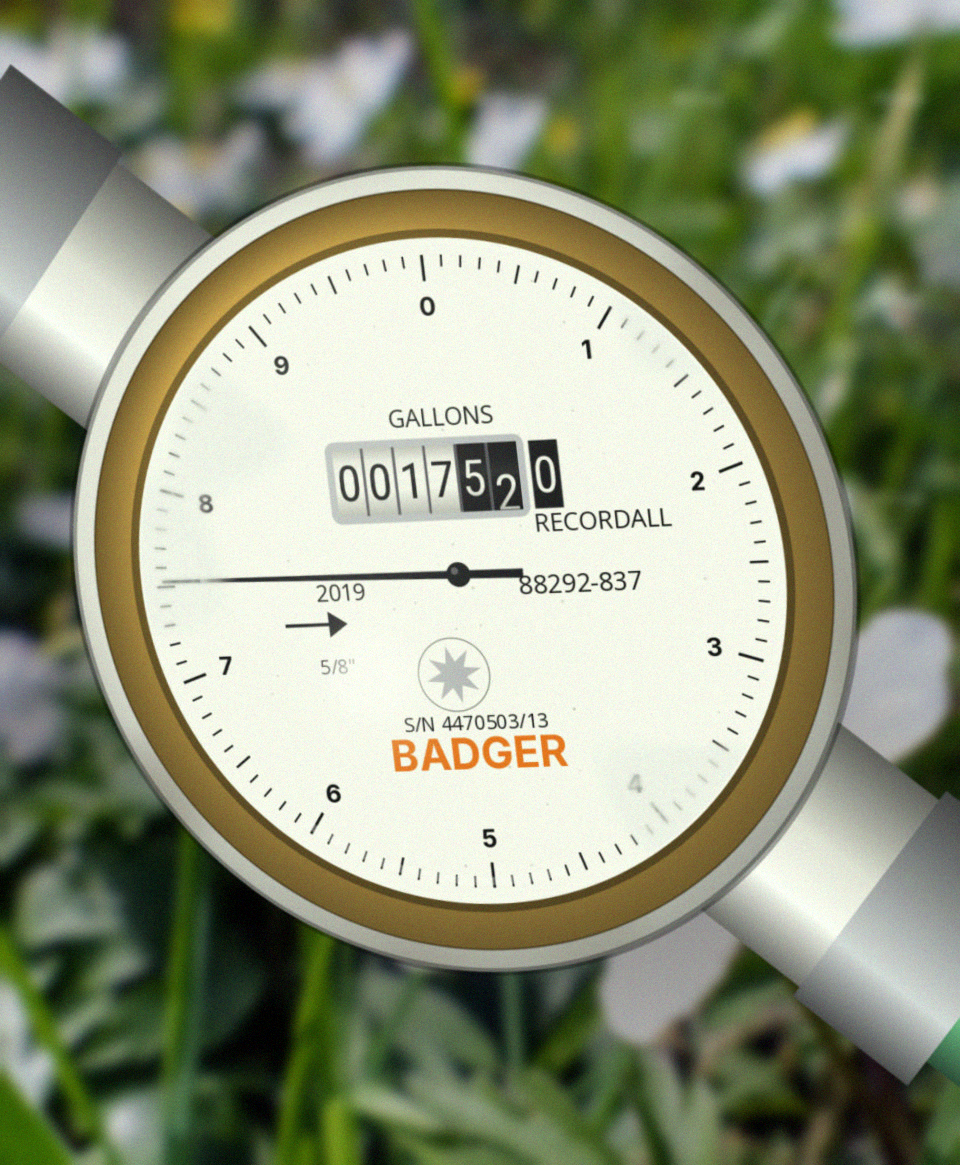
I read 17517.5 gal
